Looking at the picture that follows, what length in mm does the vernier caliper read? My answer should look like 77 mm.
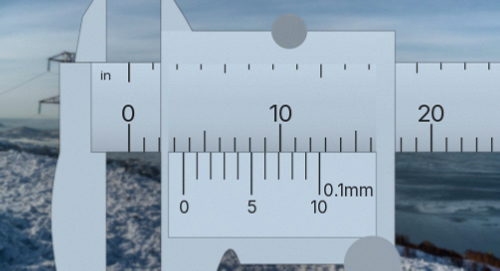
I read 3.6 mm
